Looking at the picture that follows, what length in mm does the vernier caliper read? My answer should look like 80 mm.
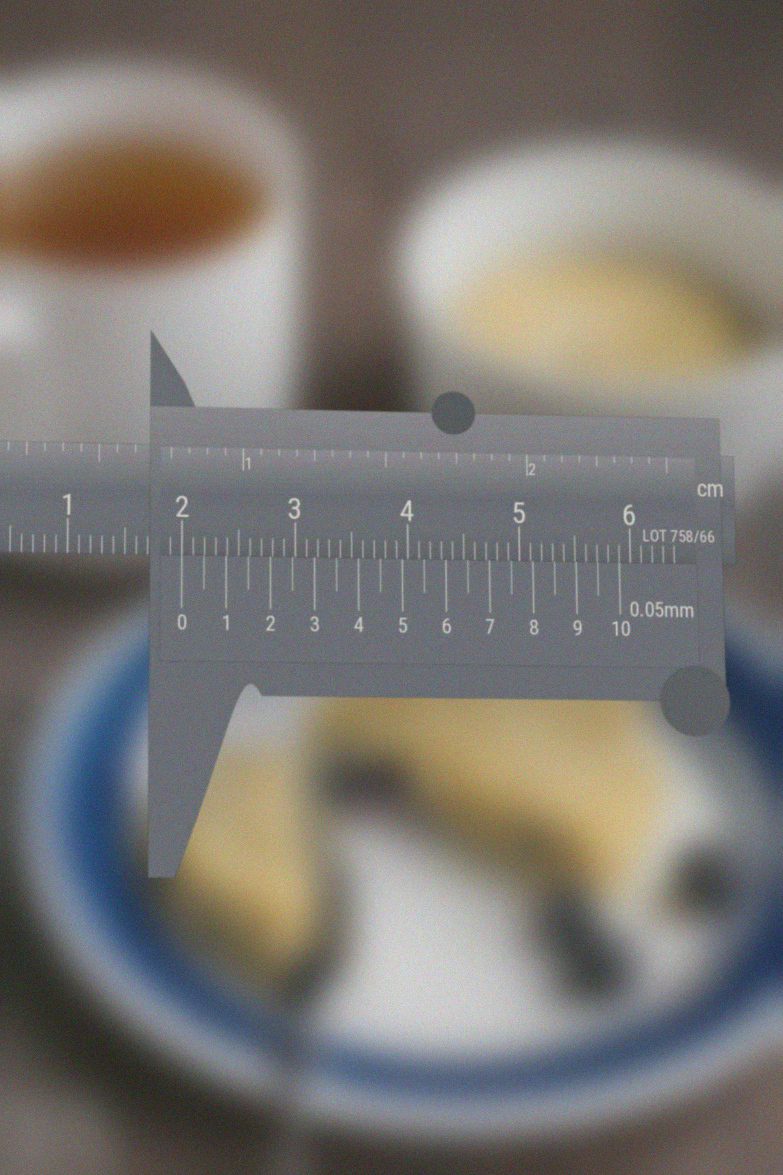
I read 20.0 mm
